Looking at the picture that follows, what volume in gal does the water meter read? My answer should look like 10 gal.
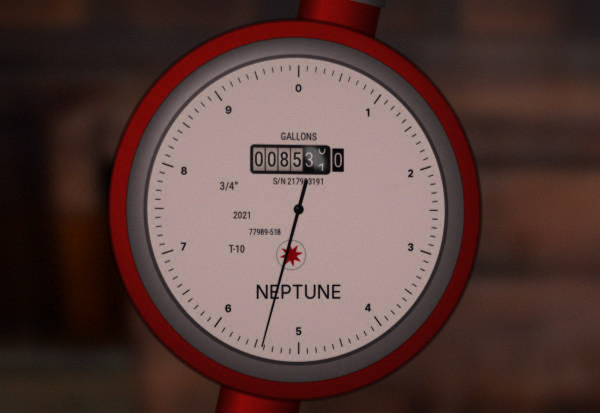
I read 85305.4 gal
